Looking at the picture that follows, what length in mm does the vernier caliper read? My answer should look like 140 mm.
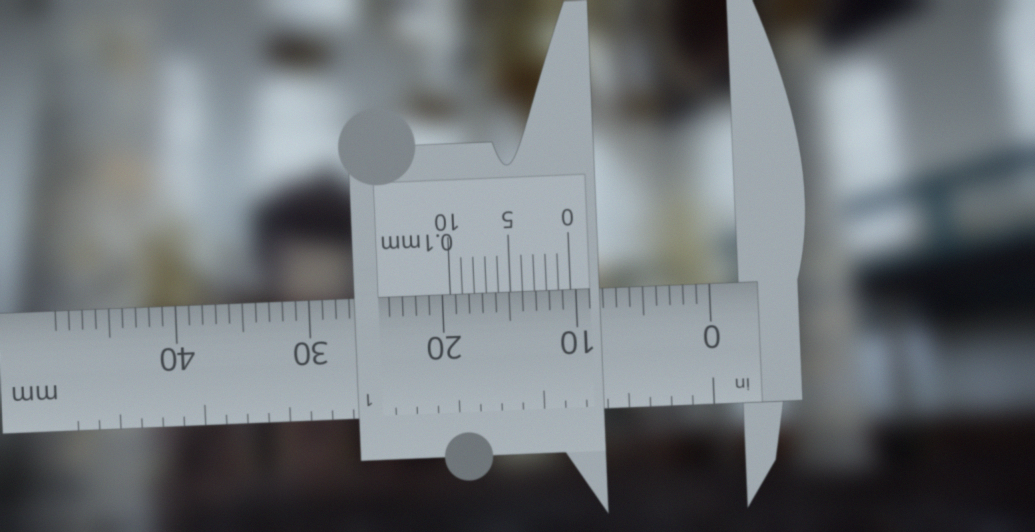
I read 10.4 mm
